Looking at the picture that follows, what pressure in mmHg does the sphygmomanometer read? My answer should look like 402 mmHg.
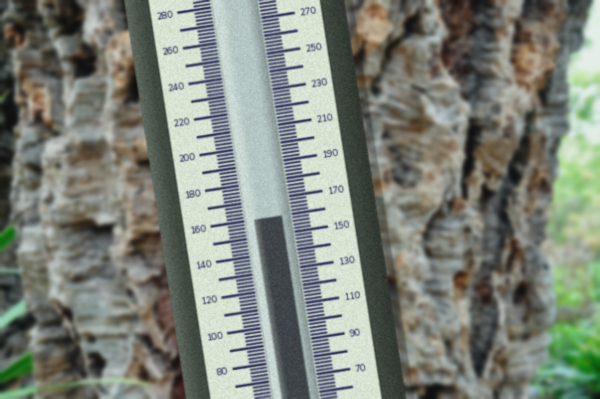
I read 160 mmHg
